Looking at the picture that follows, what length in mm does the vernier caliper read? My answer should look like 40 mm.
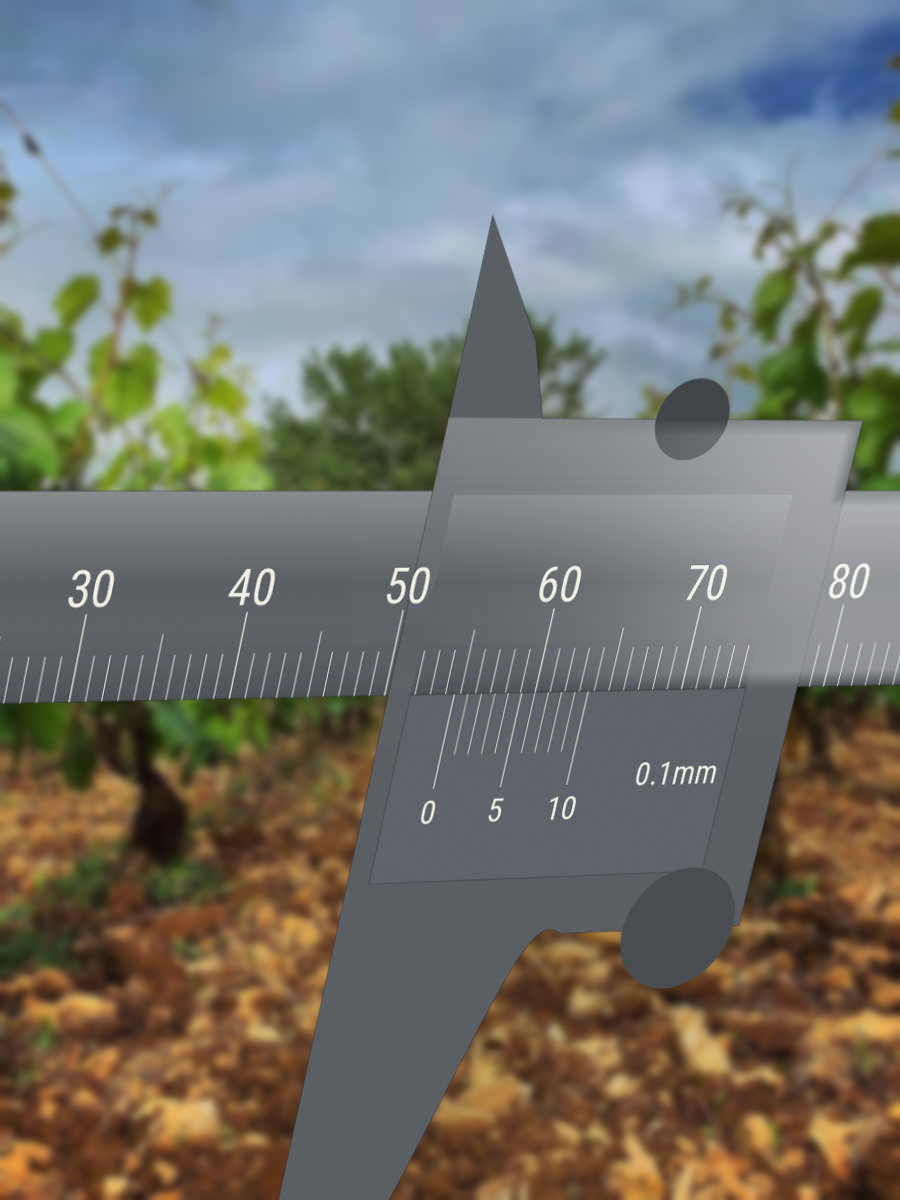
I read 54.6 mm
